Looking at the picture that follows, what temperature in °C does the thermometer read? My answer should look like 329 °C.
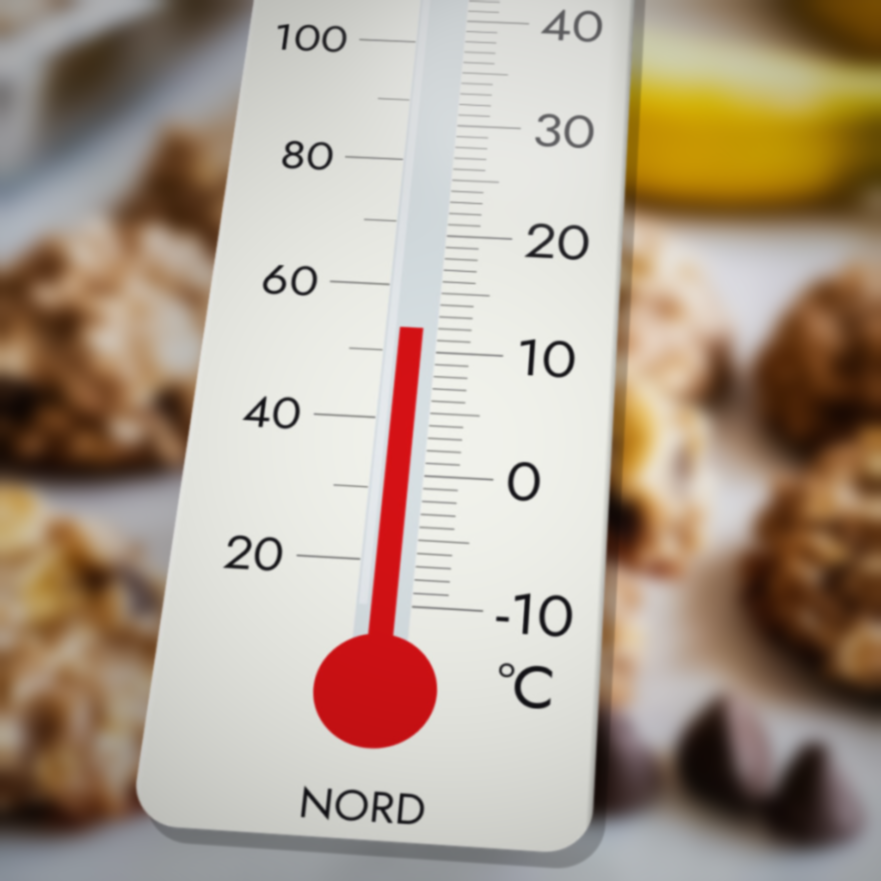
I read 12 °C
